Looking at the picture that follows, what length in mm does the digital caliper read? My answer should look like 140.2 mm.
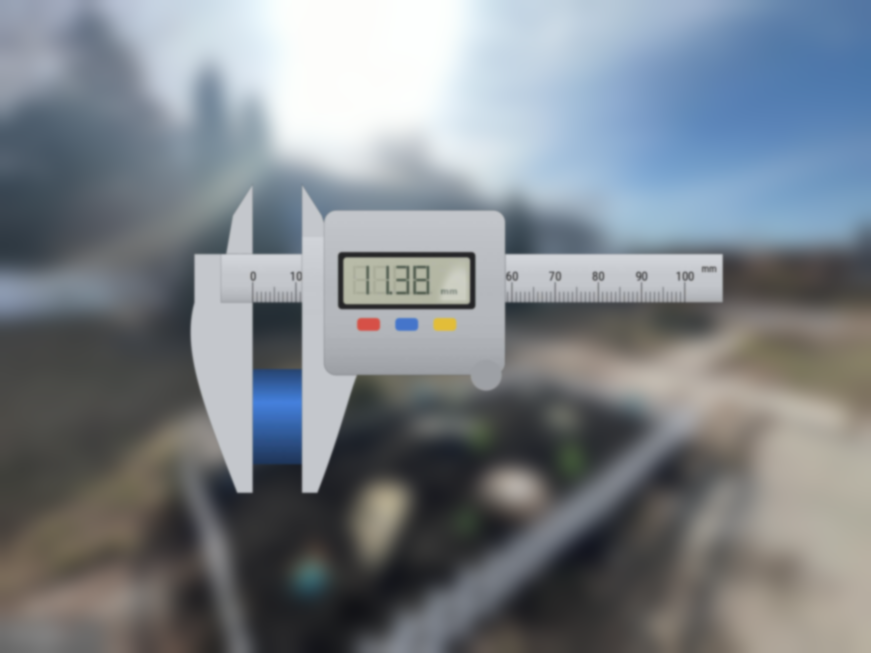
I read 11.38 mm
